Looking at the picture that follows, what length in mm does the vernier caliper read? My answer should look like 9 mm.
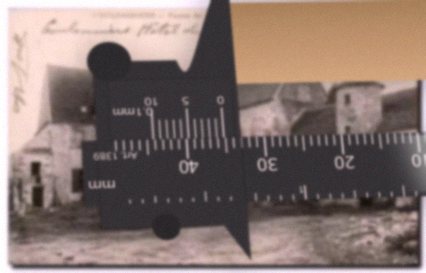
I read 35.2 mm
